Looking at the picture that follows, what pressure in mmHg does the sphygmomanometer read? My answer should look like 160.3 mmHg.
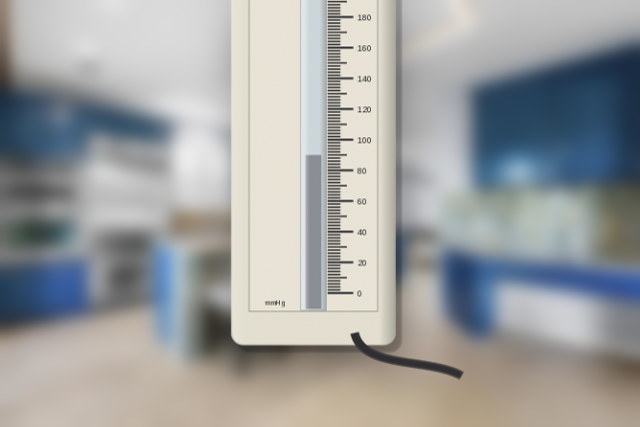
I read 90 mmHg
